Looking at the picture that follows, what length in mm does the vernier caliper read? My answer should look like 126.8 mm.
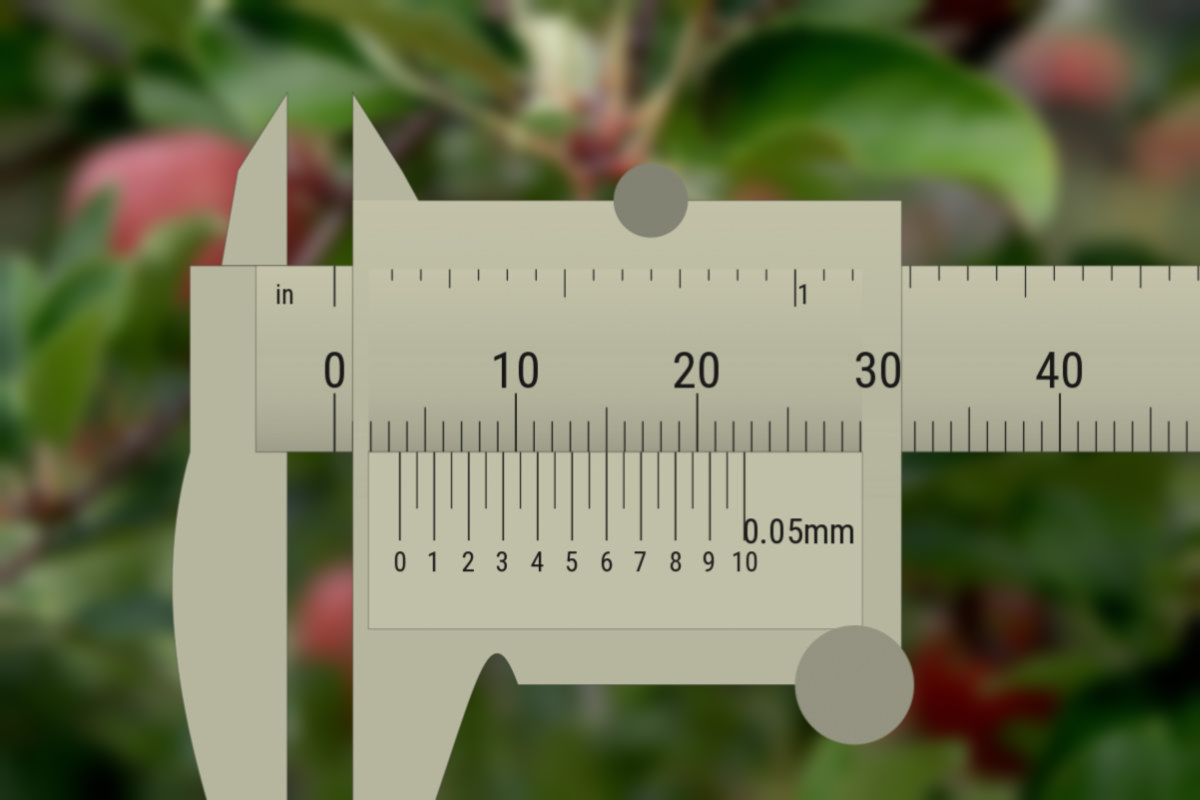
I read 3.6 mm
